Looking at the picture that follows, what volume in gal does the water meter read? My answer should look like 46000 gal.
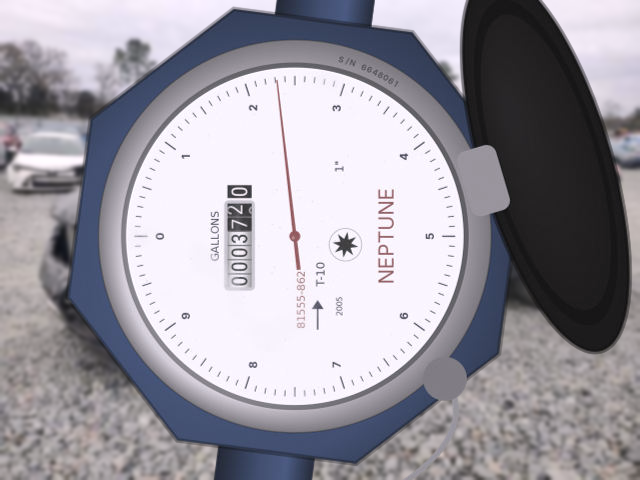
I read 3722.3 gal
